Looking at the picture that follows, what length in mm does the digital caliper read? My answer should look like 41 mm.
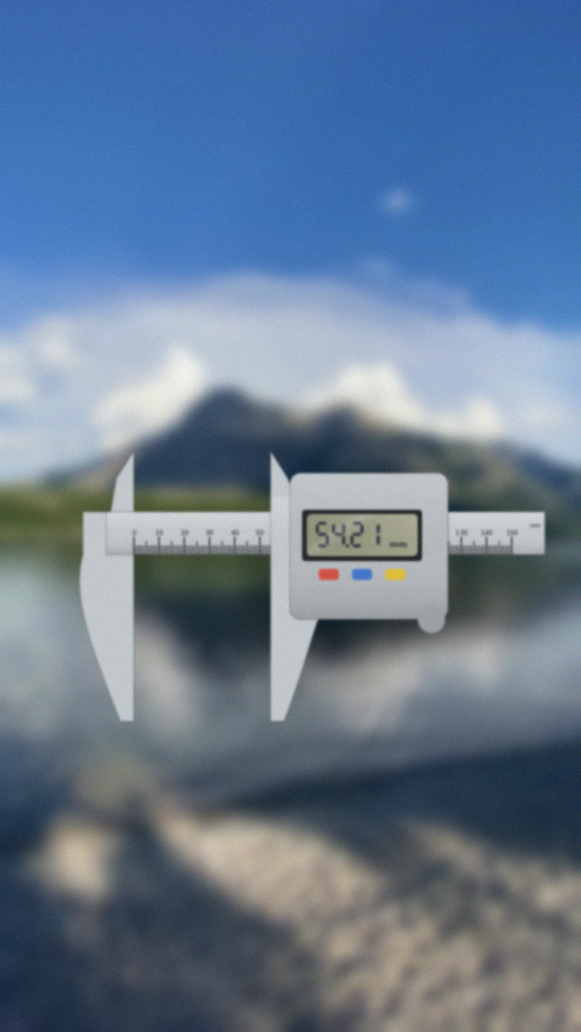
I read 54.21 mm
